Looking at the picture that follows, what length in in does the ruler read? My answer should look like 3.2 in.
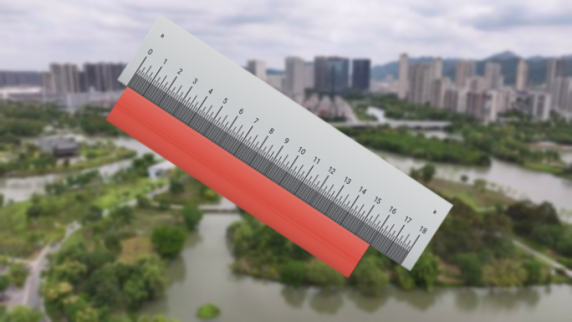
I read 16 in
